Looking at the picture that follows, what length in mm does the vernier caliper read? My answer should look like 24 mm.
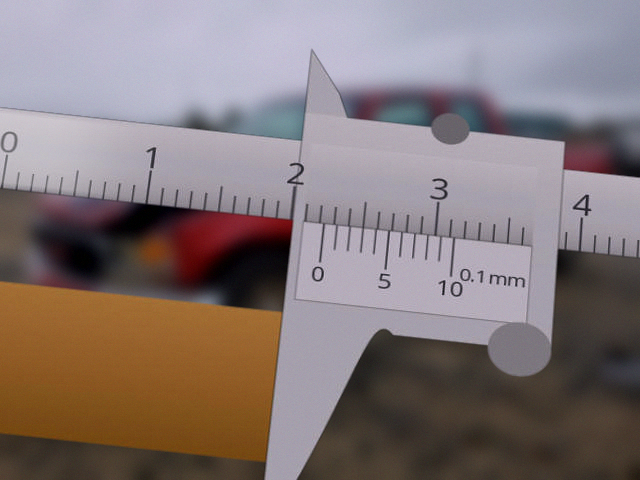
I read 22.3 mm
